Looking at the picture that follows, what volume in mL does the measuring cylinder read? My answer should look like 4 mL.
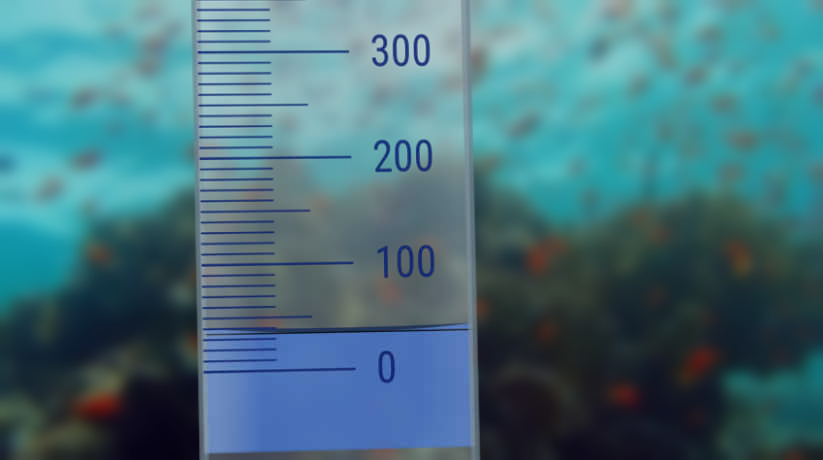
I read 35 mL
